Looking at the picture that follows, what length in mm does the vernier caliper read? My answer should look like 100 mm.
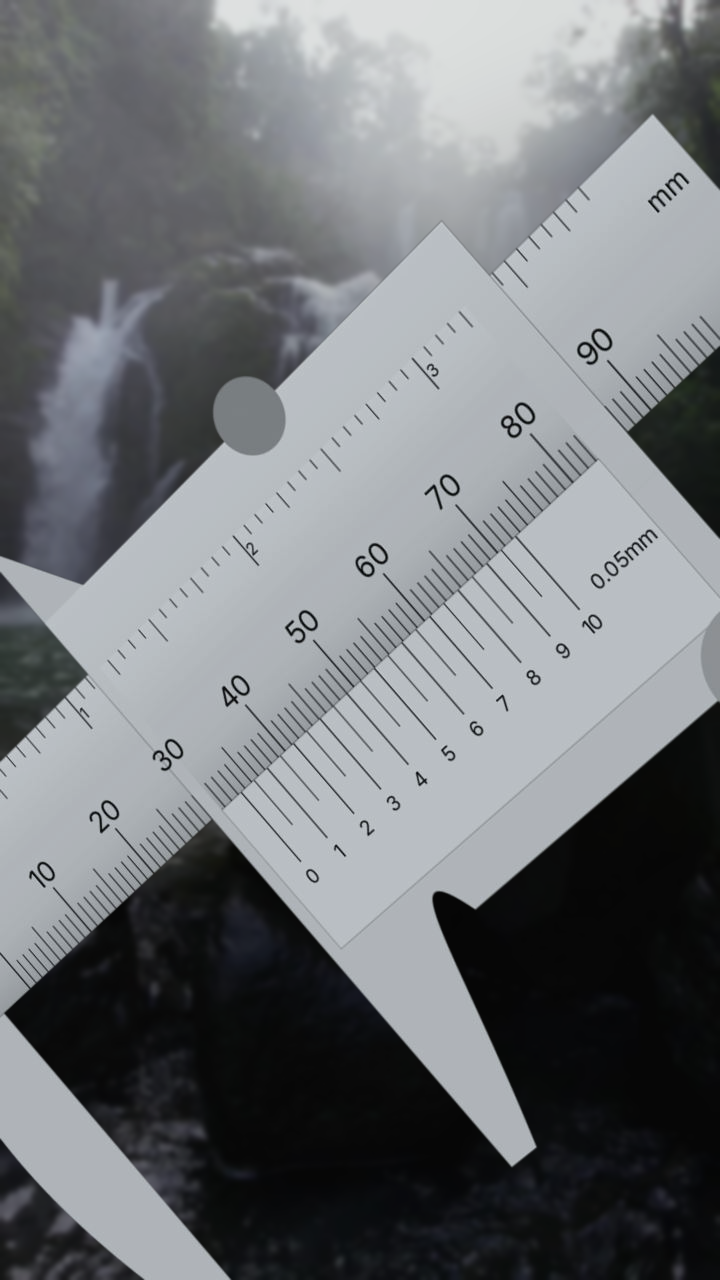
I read 33.4 mm
